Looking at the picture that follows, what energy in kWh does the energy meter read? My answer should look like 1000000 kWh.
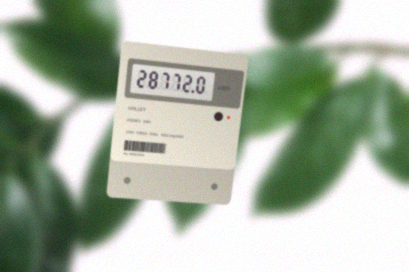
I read 28772.0 kWh
